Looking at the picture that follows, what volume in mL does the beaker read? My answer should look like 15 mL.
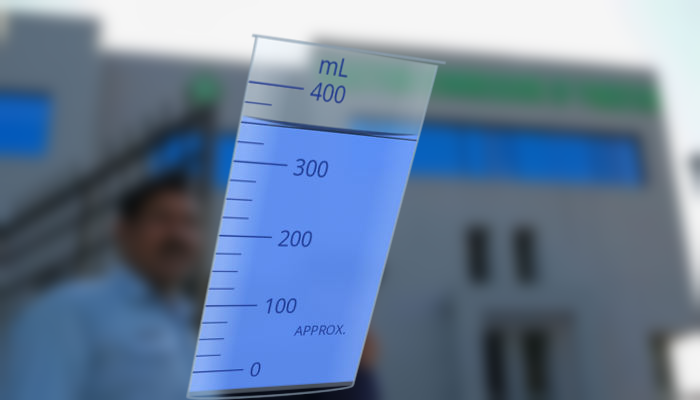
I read 350 mL
